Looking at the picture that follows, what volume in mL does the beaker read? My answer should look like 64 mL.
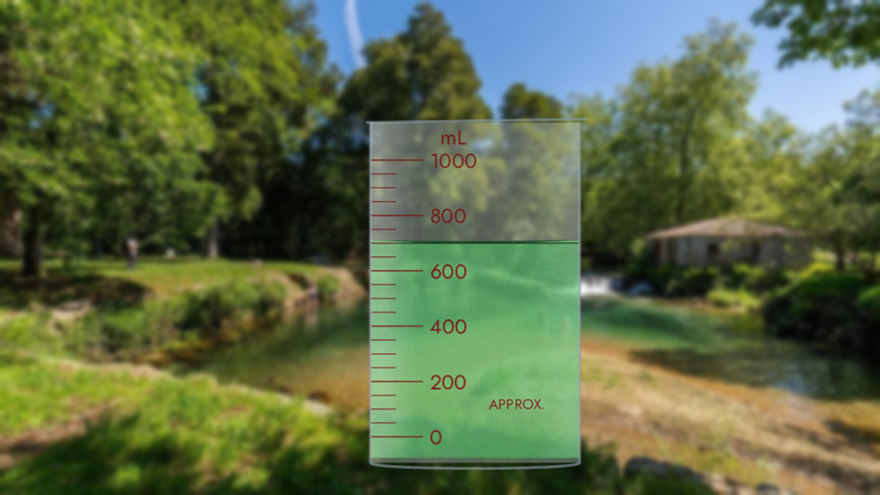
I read 700 mL
